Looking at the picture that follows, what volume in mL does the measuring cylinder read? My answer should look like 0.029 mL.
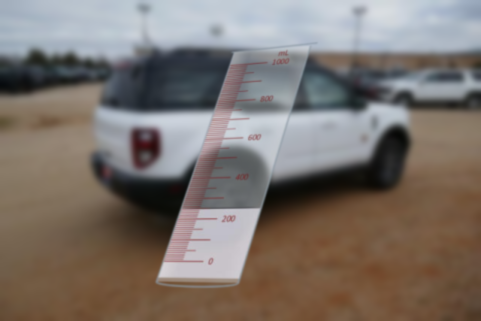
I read 250 mL
